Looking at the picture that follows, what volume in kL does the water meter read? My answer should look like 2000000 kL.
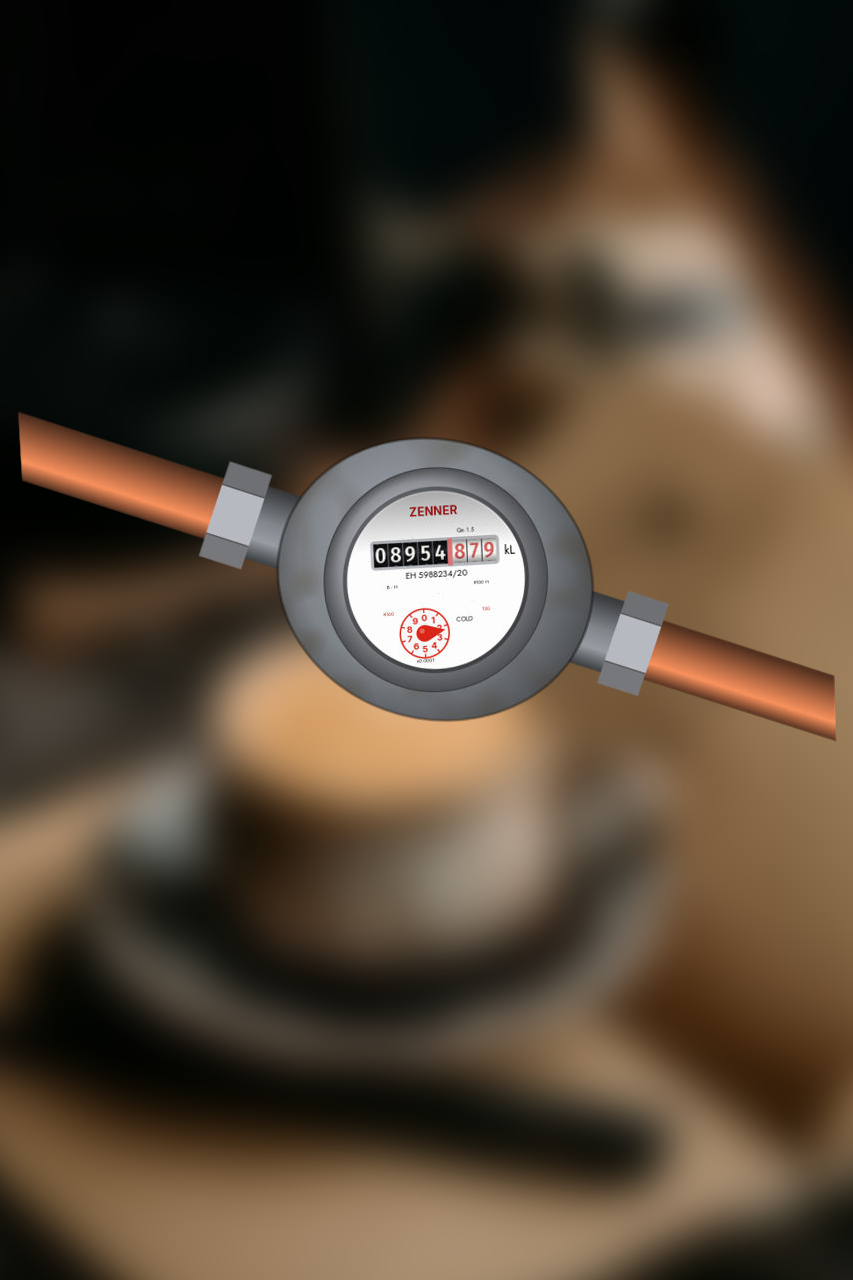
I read 8954.8792 kL
